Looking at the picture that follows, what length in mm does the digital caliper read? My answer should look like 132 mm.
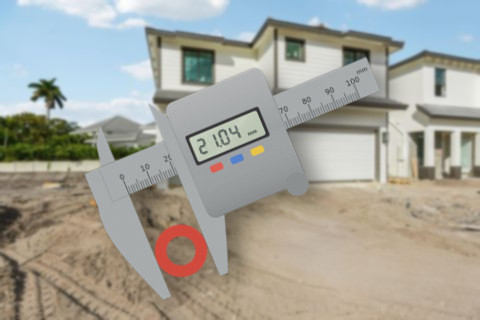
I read 21.04 mm
